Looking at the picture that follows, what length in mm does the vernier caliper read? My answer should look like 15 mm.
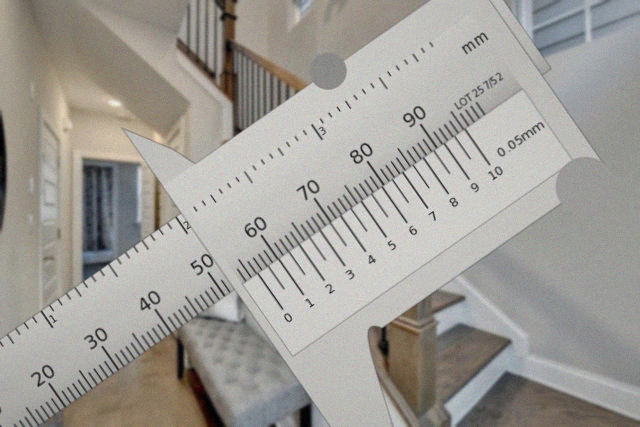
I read 56.2 mm
